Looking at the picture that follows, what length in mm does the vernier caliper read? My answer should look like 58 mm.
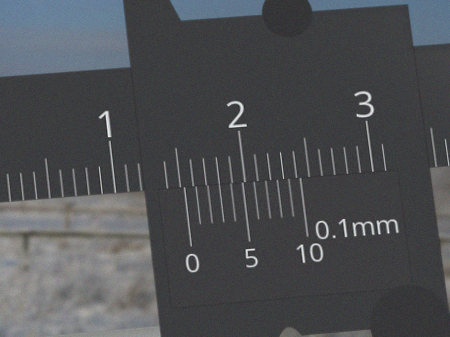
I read 15.3 mm
